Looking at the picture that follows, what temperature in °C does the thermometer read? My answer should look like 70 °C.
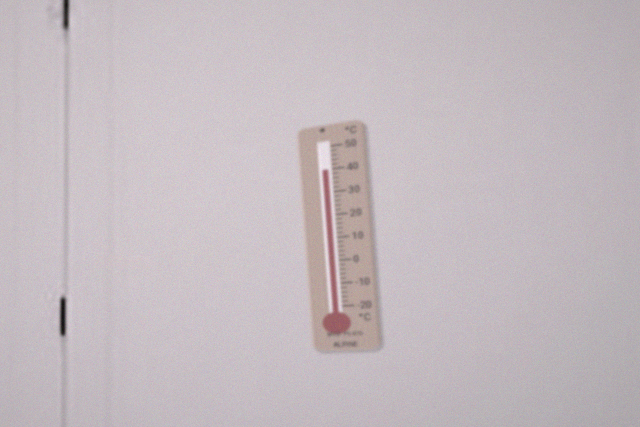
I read 40 °C
